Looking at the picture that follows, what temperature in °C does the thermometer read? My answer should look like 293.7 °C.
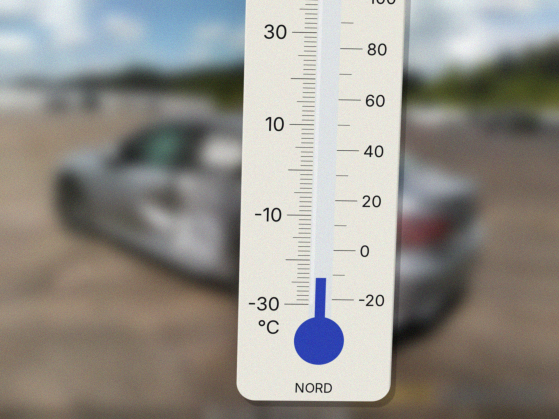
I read -24 °C
